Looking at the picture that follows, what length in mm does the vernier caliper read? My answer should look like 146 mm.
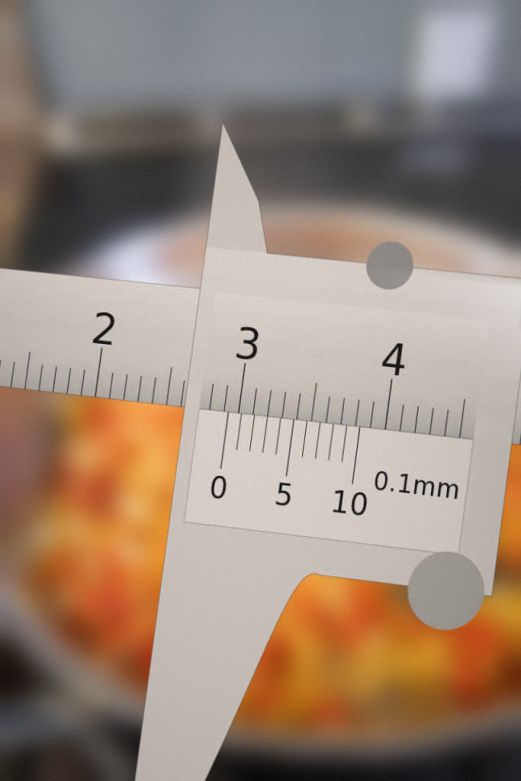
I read 29.3 mm
